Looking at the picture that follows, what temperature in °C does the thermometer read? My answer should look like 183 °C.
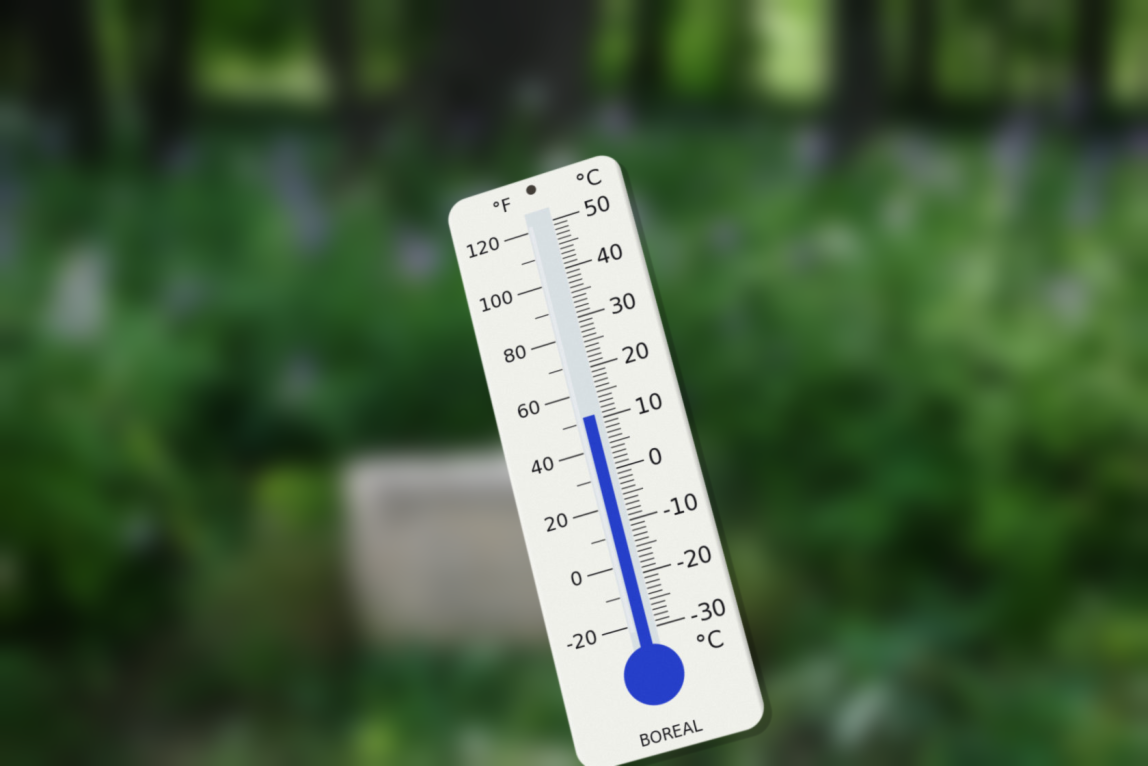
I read 11 °C
